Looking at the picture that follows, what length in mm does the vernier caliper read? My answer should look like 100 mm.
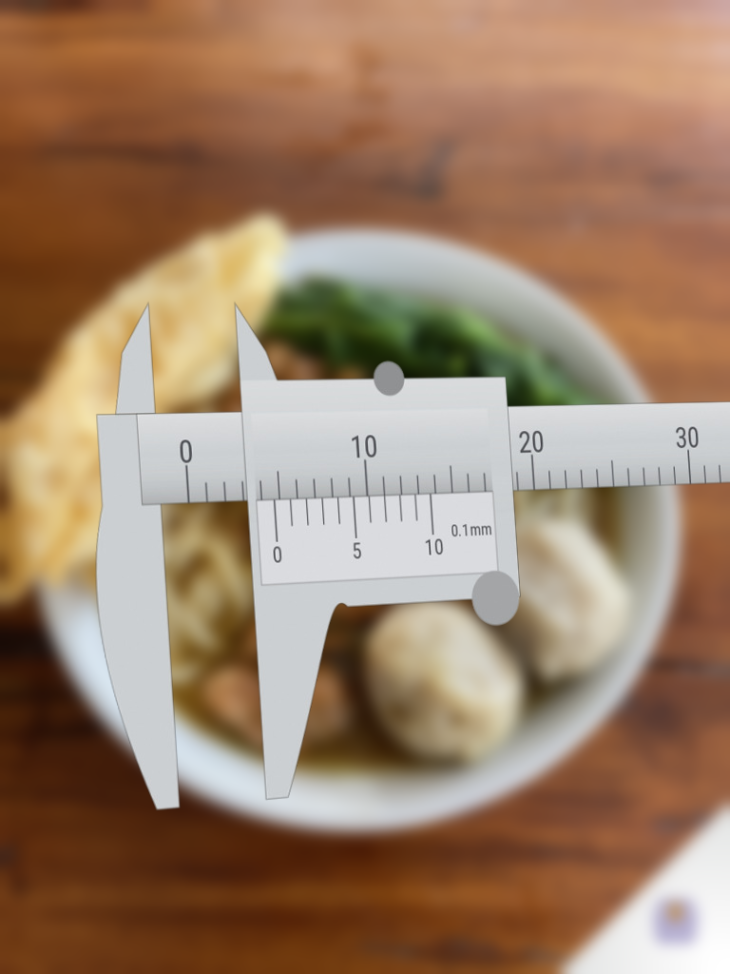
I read 4.7 mm
